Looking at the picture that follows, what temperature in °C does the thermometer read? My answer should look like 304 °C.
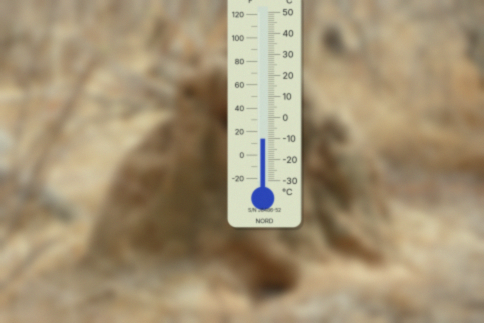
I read -10 °C
